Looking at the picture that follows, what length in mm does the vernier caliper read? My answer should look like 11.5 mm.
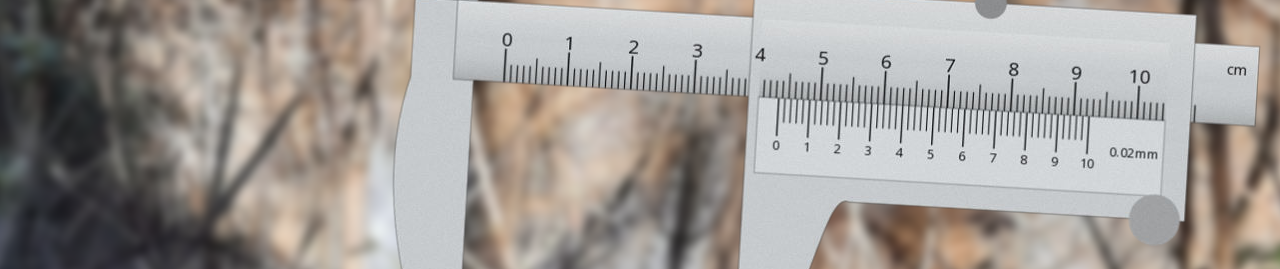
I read 43.4 mm
